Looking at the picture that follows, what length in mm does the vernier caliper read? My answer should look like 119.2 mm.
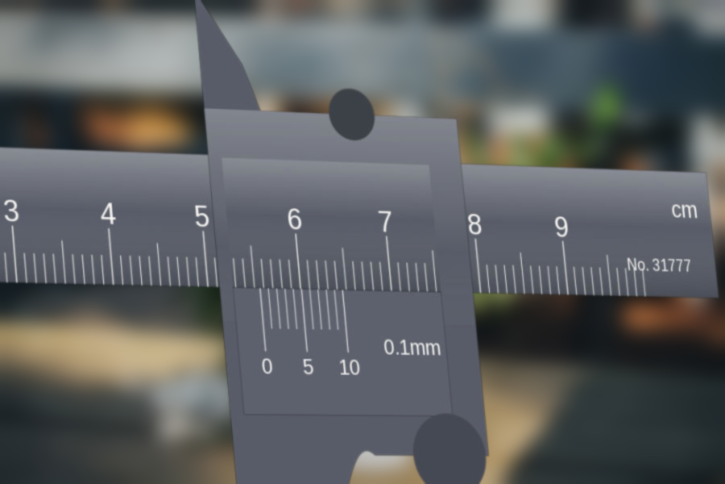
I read 55.6 mm
